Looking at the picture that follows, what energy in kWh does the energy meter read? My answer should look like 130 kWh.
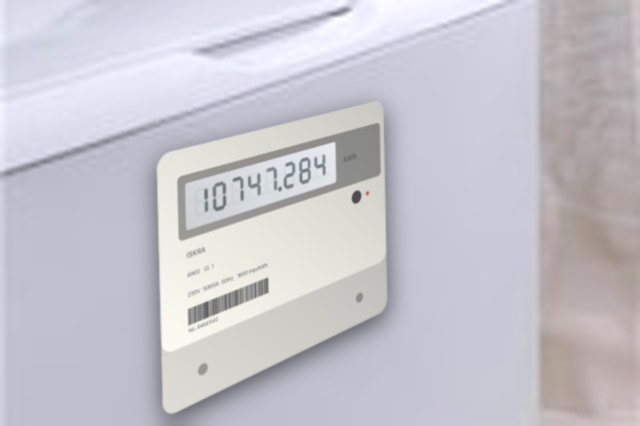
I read 10747.284 kWh
